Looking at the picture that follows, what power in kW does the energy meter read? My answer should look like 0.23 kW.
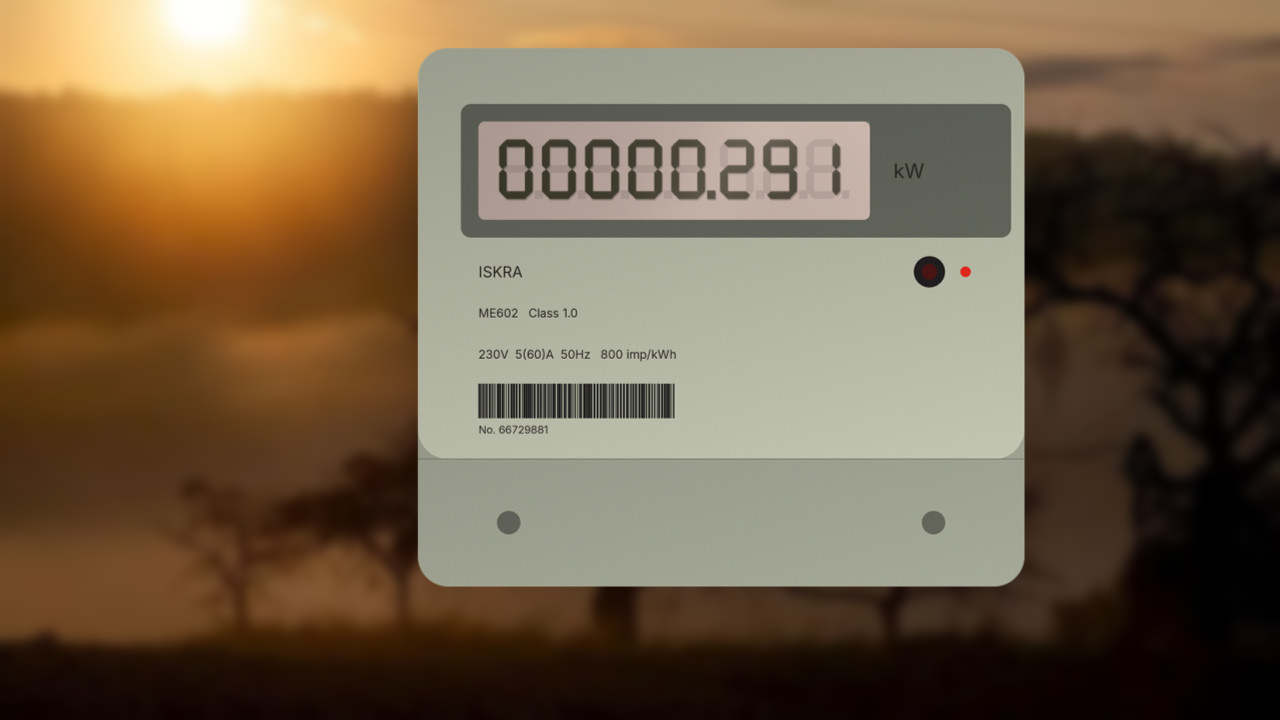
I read 0.291 kW
